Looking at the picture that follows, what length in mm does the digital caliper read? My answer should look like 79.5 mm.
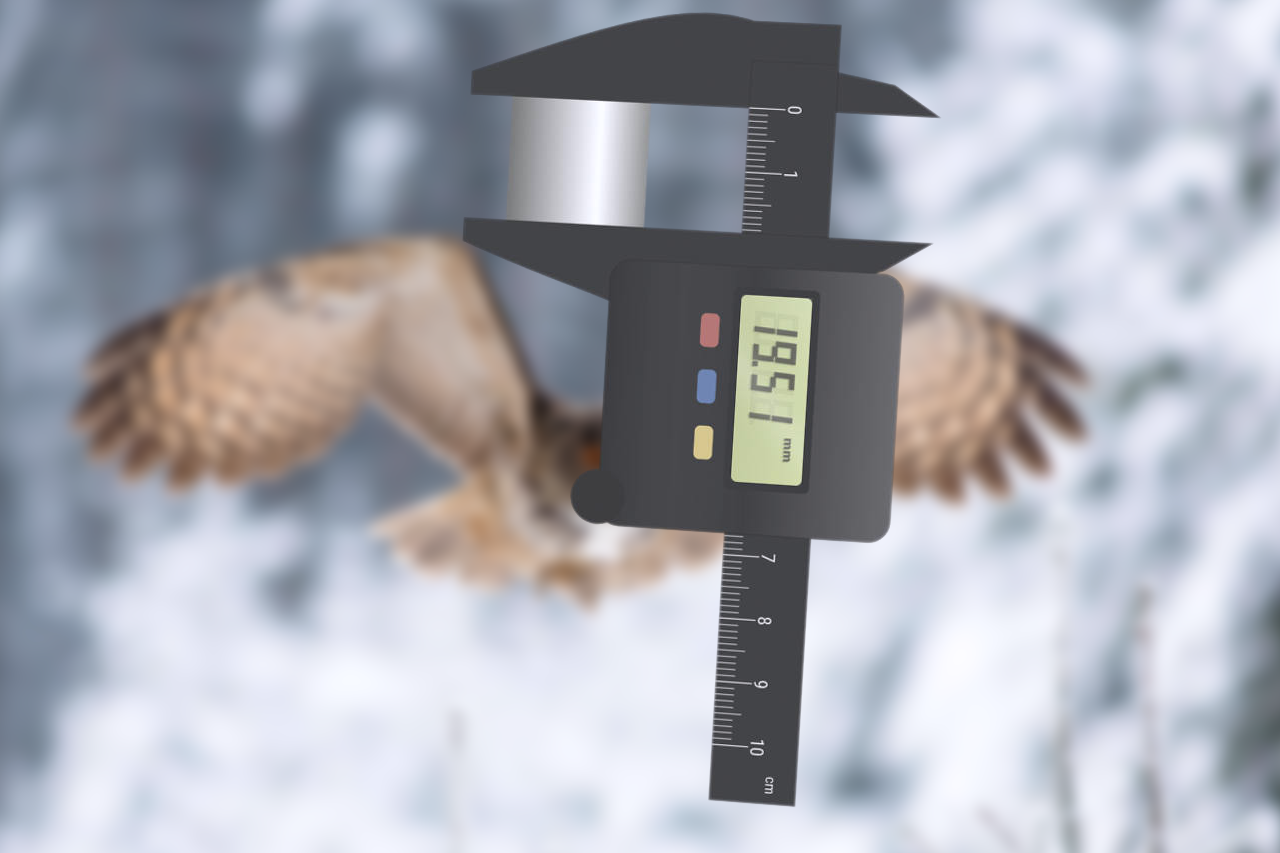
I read 19.51 mm
